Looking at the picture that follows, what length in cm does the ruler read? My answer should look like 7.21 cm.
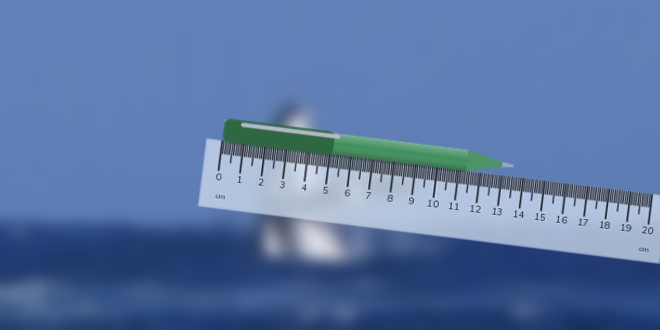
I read 13.5 cm
